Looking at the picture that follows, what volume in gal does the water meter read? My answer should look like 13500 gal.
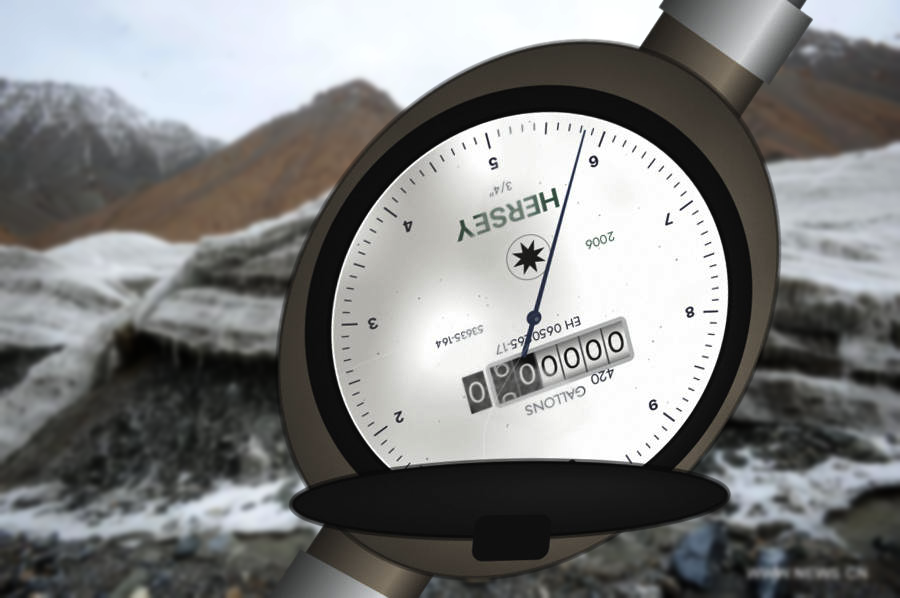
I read 85.8 gal
